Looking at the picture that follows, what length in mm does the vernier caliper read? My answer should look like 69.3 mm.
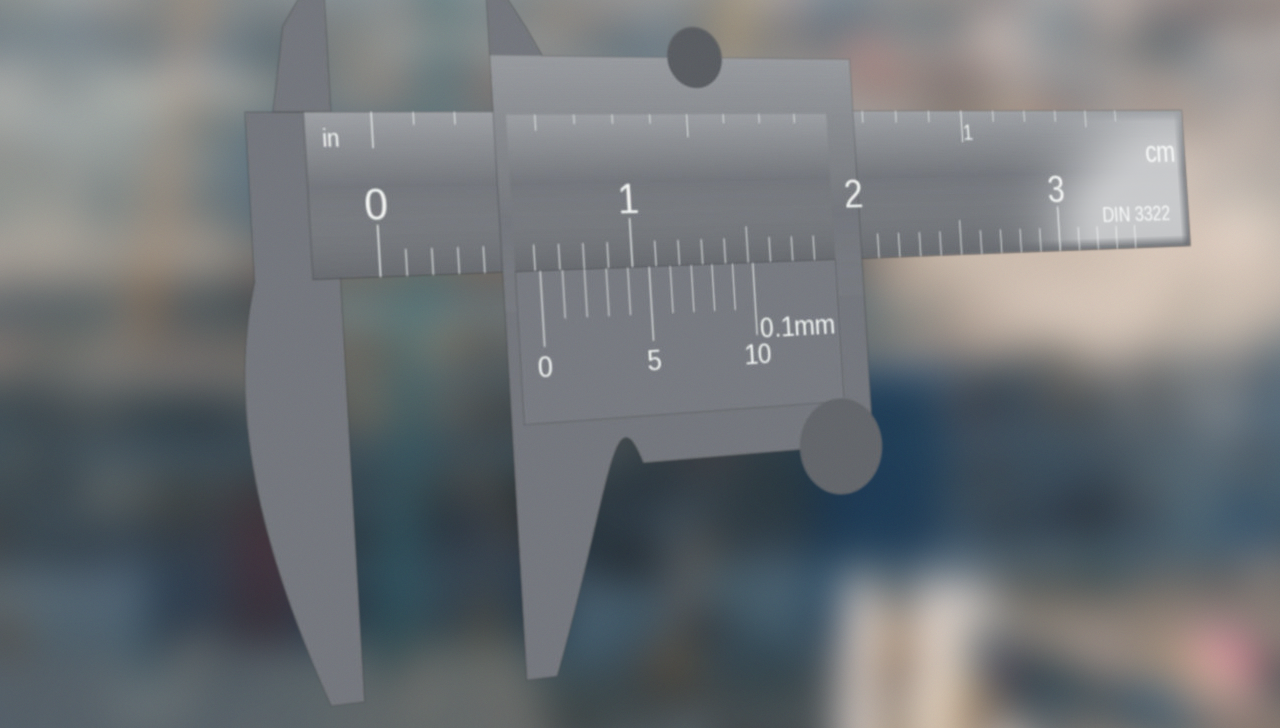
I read 6.2 mm
